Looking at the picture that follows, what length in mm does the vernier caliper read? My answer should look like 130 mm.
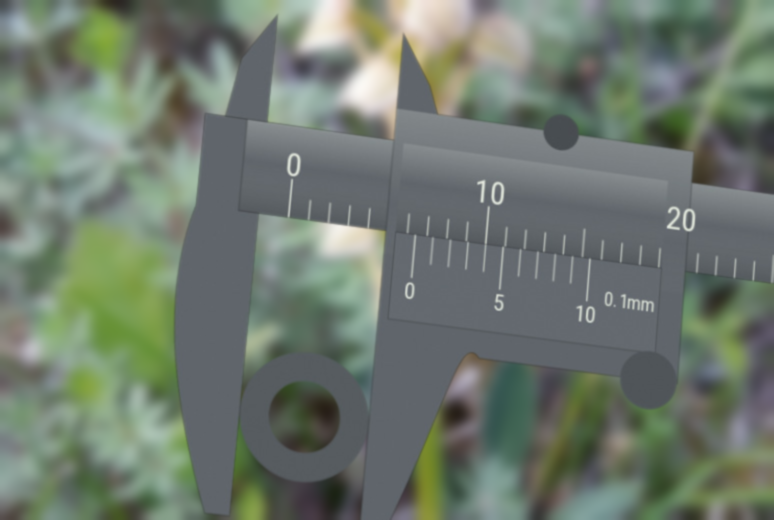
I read 6.4 mm
